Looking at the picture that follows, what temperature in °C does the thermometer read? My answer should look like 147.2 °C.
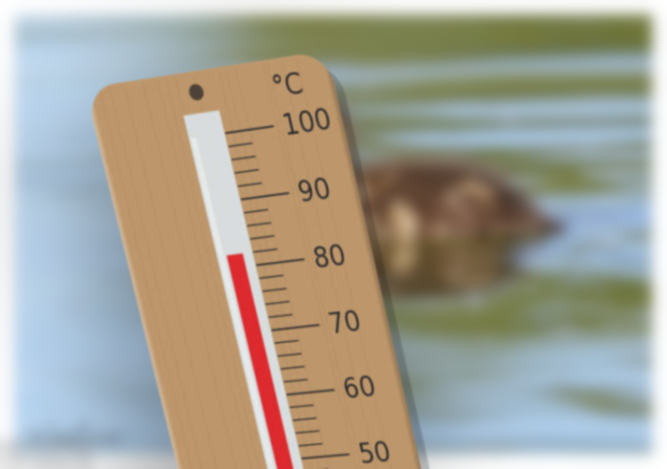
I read 82 °C
